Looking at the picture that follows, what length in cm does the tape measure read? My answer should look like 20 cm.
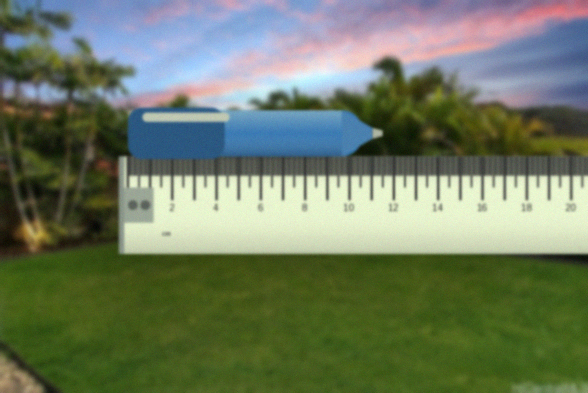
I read 11.5 cm
